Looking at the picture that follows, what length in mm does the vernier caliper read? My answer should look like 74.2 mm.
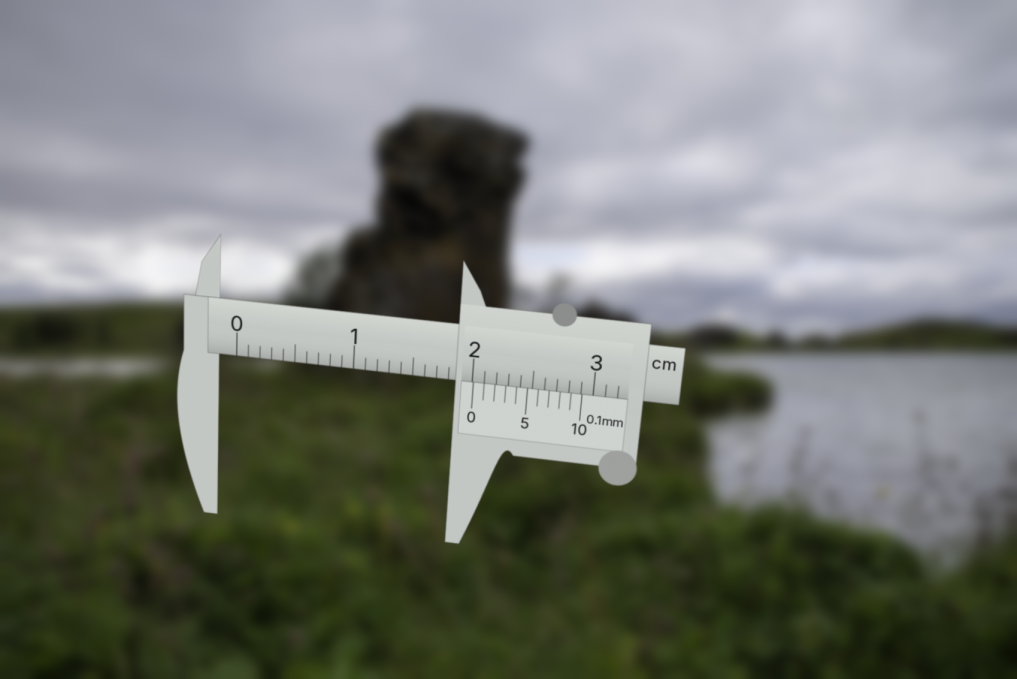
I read 20.1 mm
